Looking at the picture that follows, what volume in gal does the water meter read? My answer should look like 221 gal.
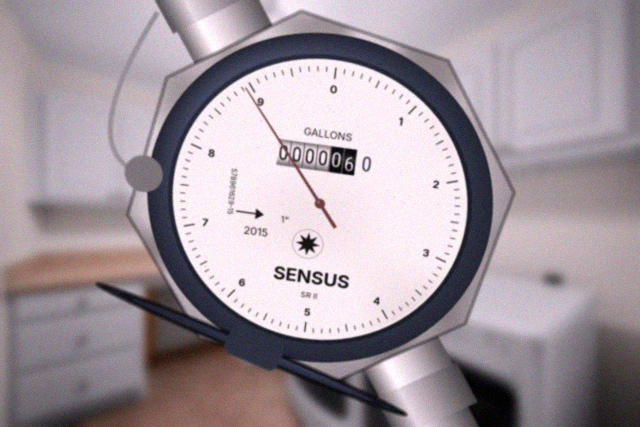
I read 58.9 gal
